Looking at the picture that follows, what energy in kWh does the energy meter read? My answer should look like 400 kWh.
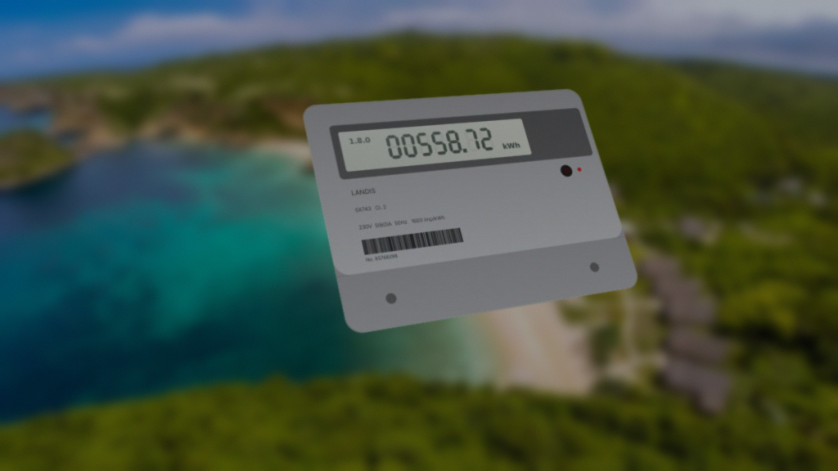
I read 558.72 kWh
